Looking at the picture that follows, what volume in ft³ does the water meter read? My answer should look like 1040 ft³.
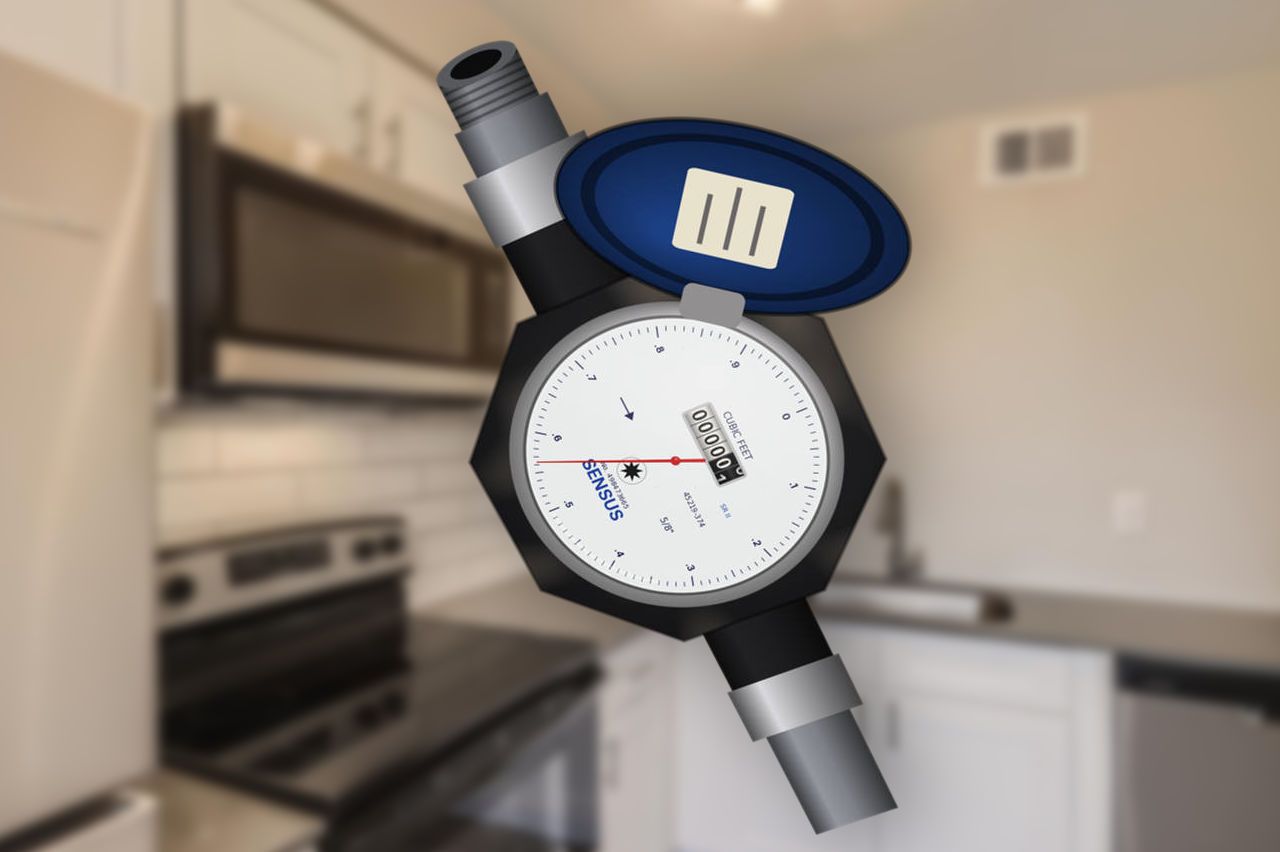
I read 0.56 ft³
